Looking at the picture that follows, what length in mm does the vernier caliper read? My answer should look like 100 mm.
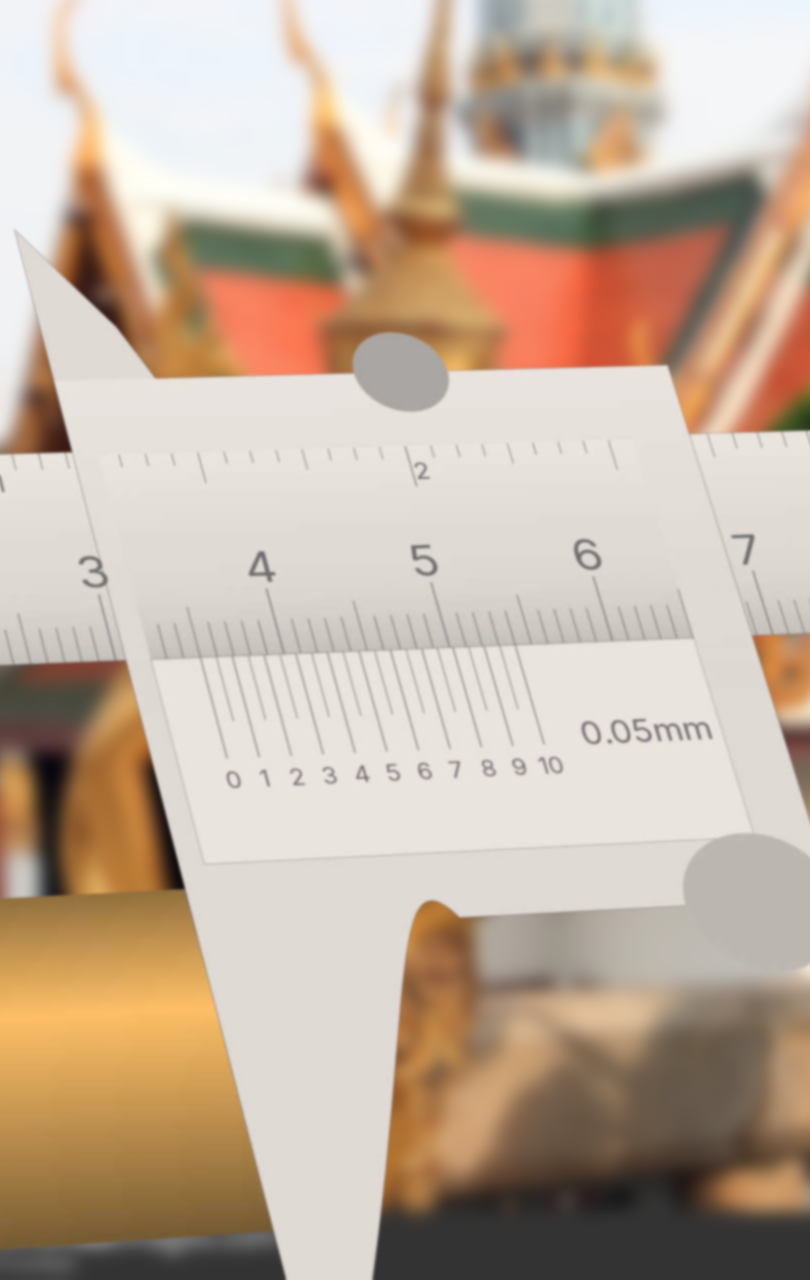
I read 35.0 mm
